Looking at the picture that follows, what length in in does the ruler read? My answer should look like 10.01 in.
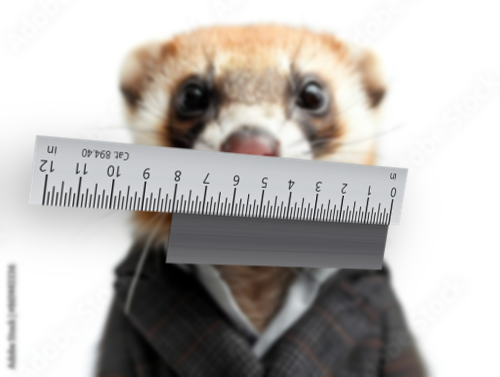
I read 8 in
